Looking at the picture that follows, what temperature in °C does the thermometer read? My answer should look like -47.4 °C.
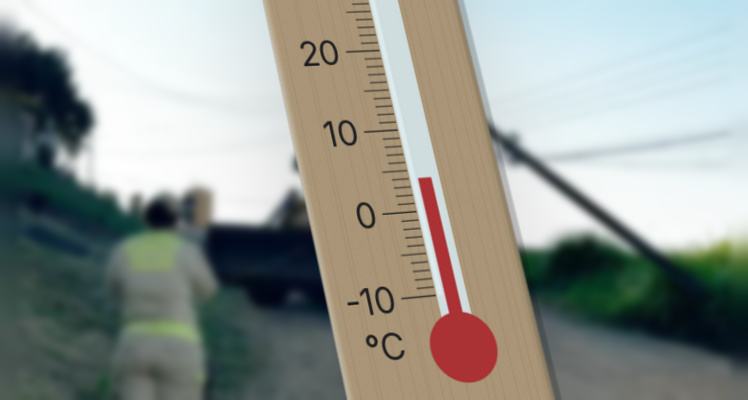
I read 4 °C
